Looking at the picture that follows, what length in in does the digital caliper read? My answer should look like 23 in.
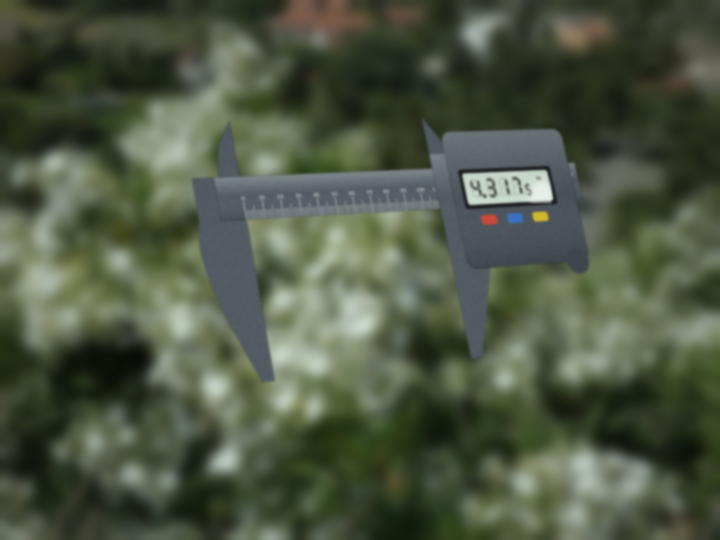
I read 4.3175 in
